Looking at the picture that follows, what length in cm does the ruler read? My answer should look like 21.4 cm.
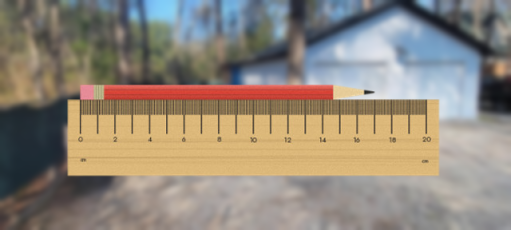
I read 17 cm
